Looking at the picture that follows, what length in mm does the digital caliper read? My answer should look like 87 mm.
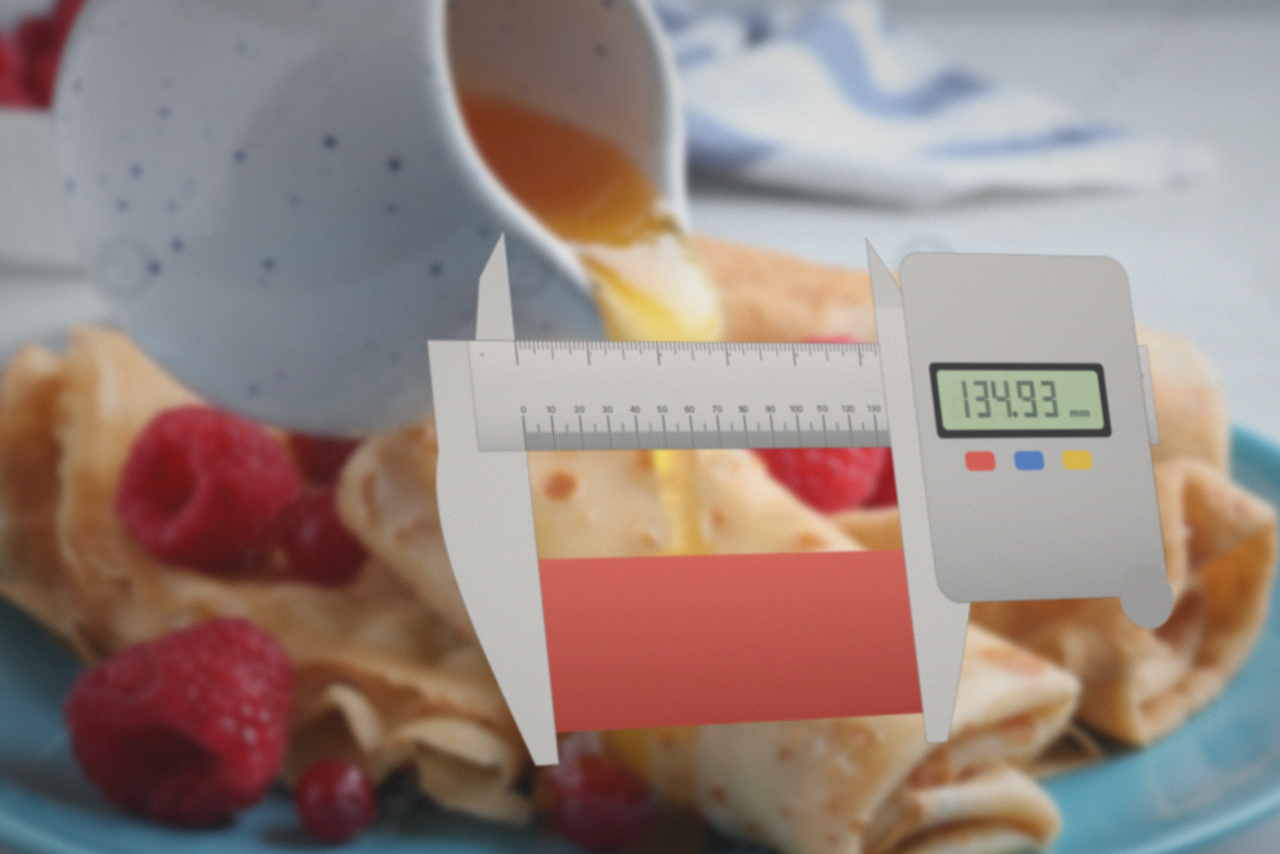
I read 134.93 mm
